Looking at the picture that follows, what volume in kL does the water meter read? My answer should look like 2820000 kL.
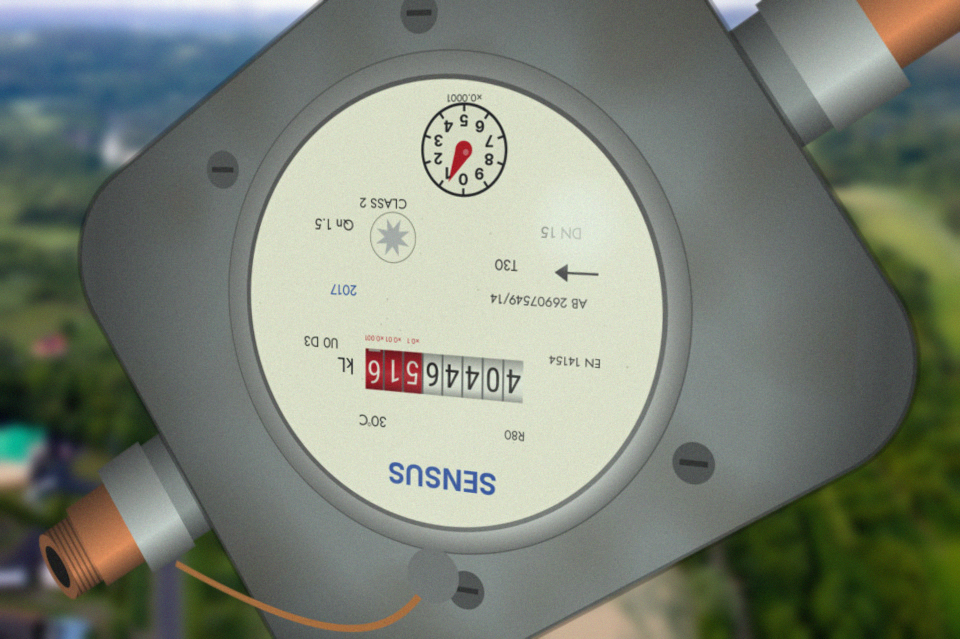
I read 40446.5160 kL
